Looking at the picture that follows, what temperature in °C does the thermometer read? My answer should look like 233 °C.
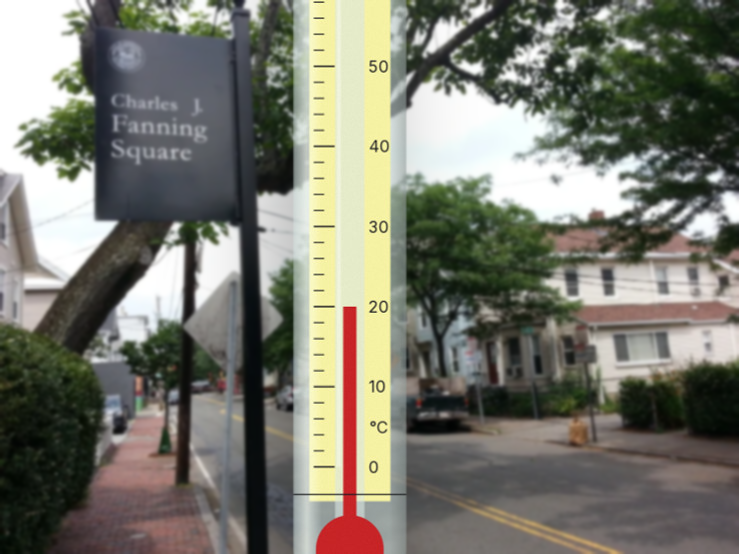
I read 20 °C
